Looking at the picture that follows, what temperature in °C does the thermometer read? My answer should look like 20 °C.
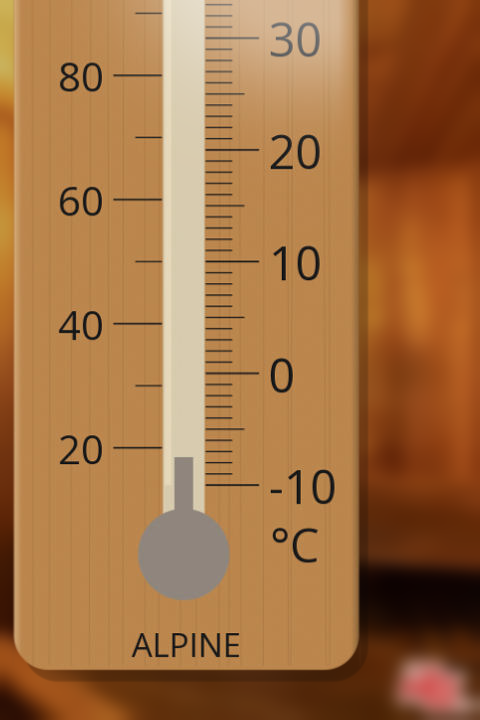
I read -7.5 °C
